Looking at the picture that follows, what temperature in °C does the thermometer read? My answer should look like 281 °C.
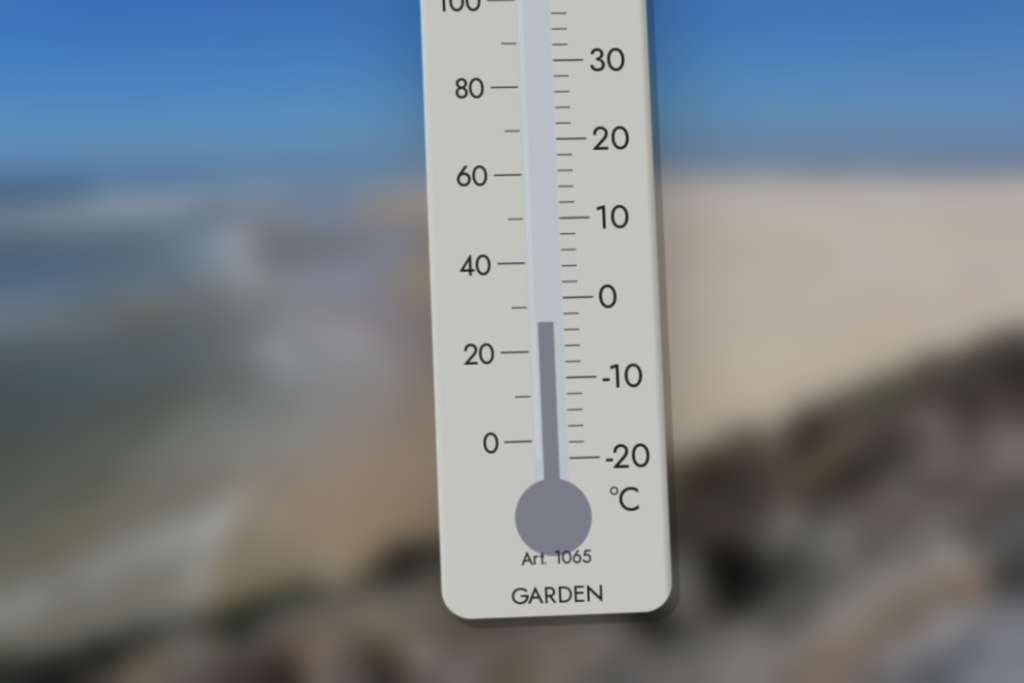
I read -3 °C
